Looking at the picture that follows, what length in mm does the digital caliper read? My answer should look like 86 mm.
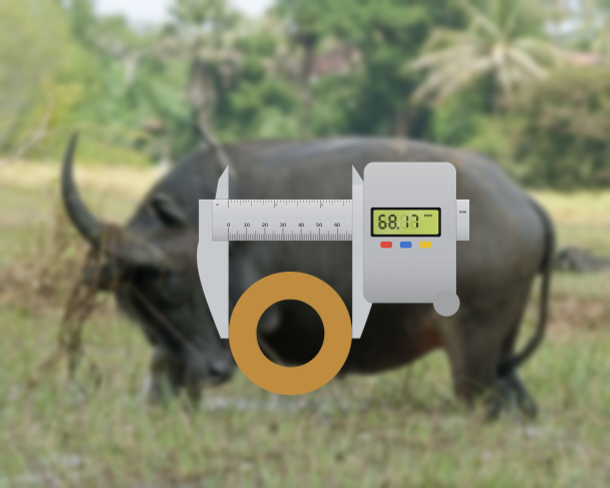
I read 68.17 mm
